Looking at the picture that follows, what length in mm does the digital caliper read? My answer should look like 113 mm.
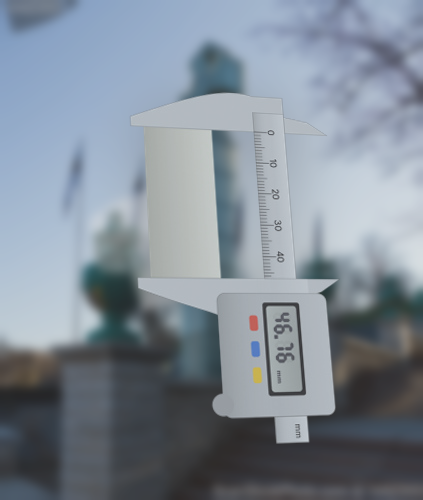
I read 46.76 mm
